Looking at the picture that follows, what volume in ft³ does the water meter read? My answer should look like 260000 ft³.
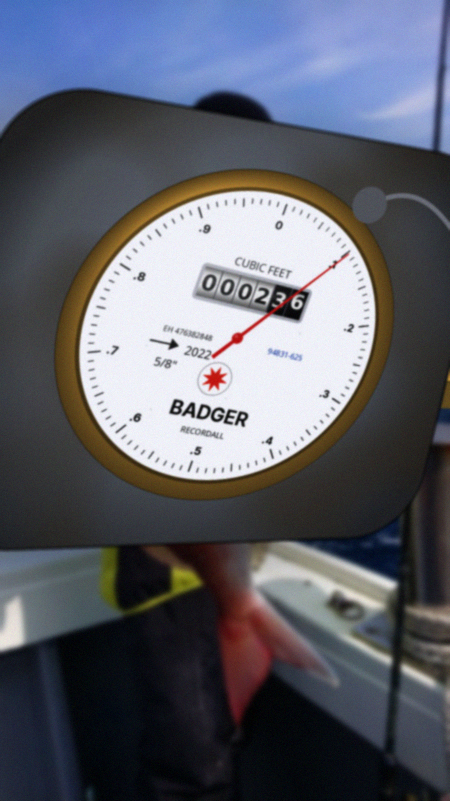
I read 236.10 ft³
